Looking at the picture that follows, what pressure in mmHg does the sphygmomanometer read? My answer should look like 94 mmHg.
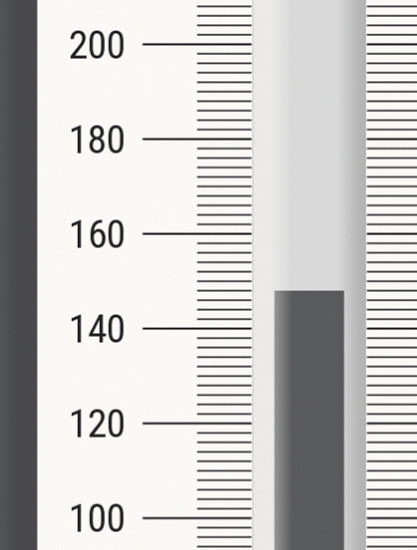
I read 148 mmHg
